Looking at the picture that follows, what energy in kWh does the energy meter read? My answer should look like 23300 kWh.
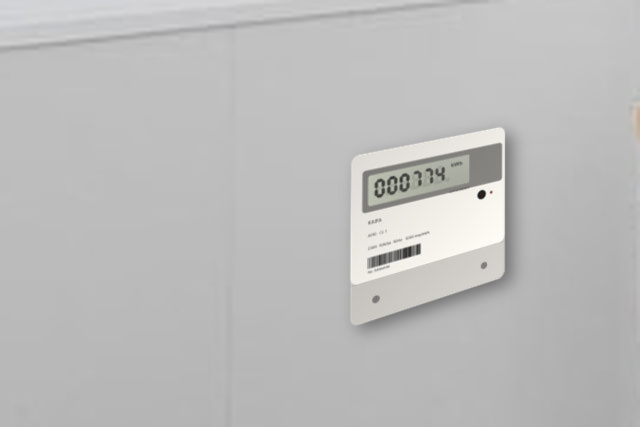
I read 774 kWh
